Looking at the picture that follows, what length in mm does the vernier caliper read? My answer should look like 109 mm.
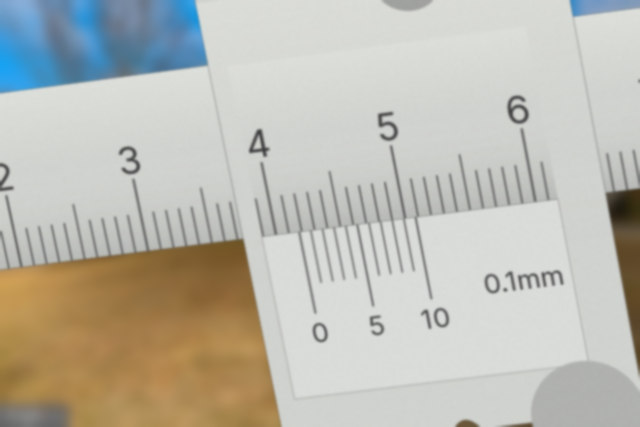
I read 41.8 mm
